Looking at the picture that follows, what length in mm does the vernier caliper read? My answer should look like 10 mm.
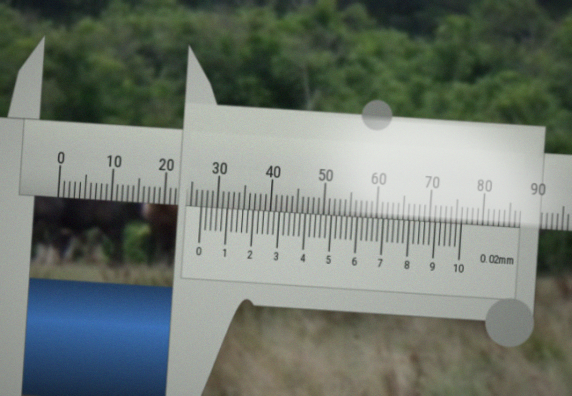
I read 27.0 mm
